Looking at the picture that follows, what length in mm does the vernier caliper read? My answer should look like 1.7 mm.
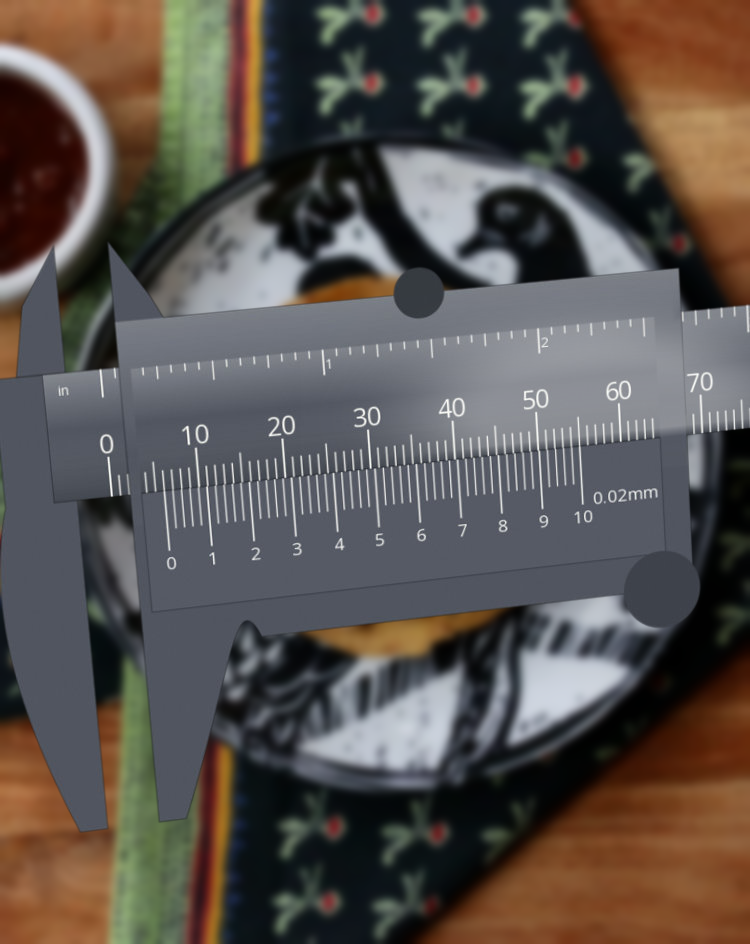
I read 6.0 mm
